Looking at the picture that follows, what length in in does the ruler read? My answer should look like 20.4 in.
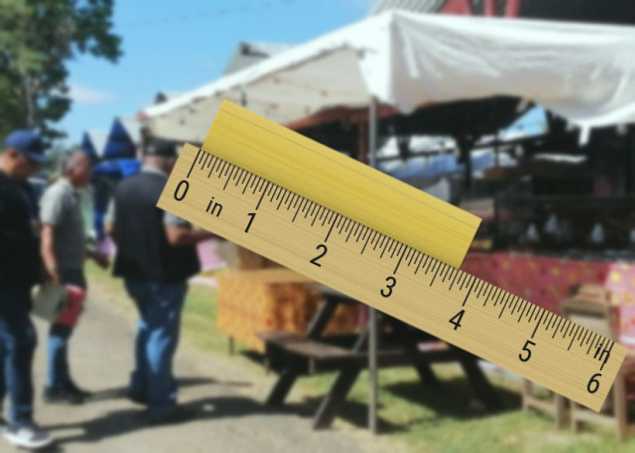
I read 3.75 in
